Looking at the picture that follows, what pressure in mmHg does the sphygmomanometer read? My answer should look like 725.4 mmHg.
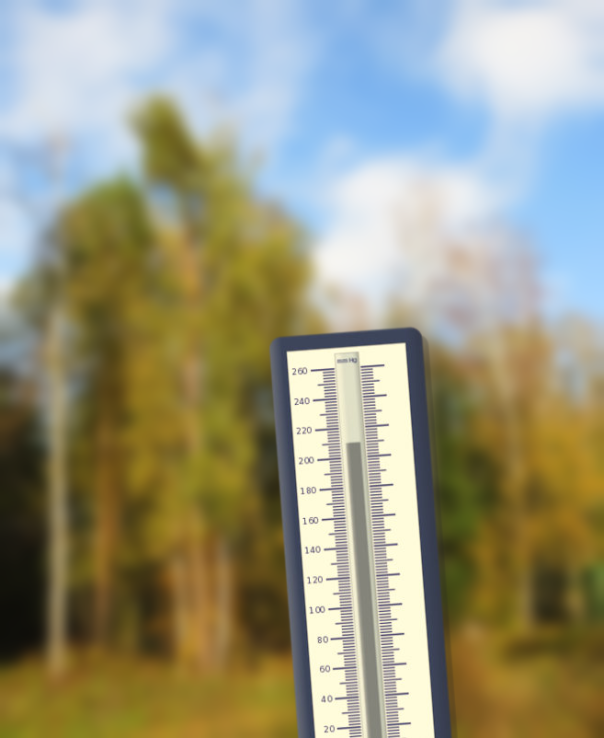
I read 210 mmHg
